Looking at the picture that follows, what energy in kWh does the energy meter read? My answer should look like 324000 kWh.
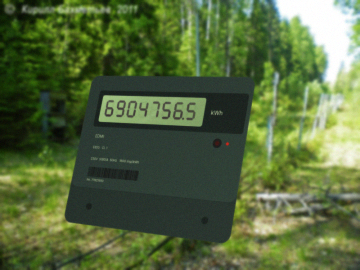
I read 6904756.5 kWh
